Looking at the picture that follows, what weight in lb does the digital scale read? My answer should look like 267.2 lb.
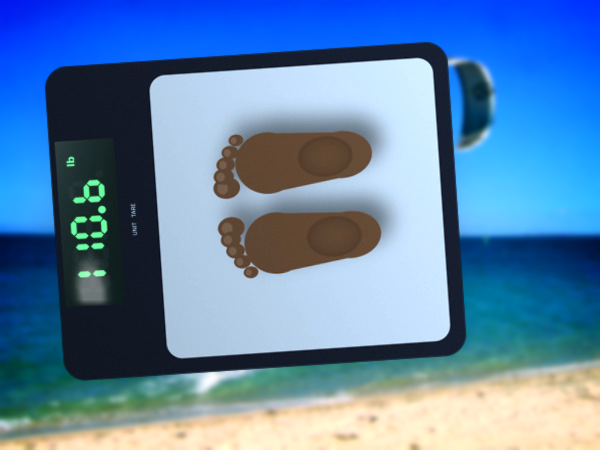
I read 110.6 lb
